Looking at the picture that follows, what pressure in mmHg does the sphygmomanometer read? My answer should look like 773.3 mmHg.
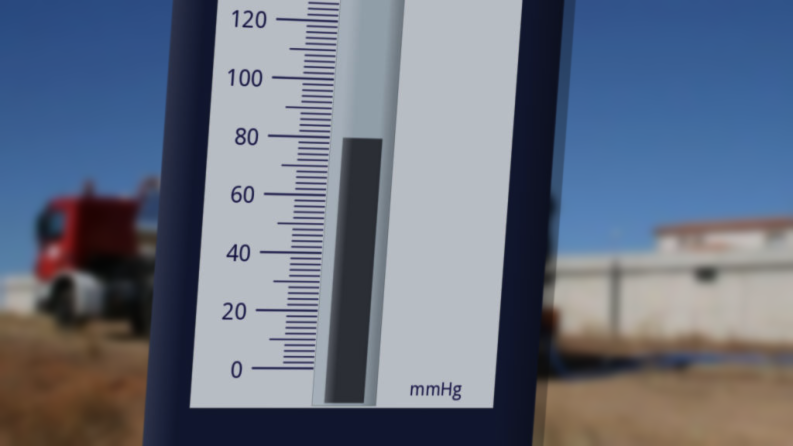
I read 80 mmHg
